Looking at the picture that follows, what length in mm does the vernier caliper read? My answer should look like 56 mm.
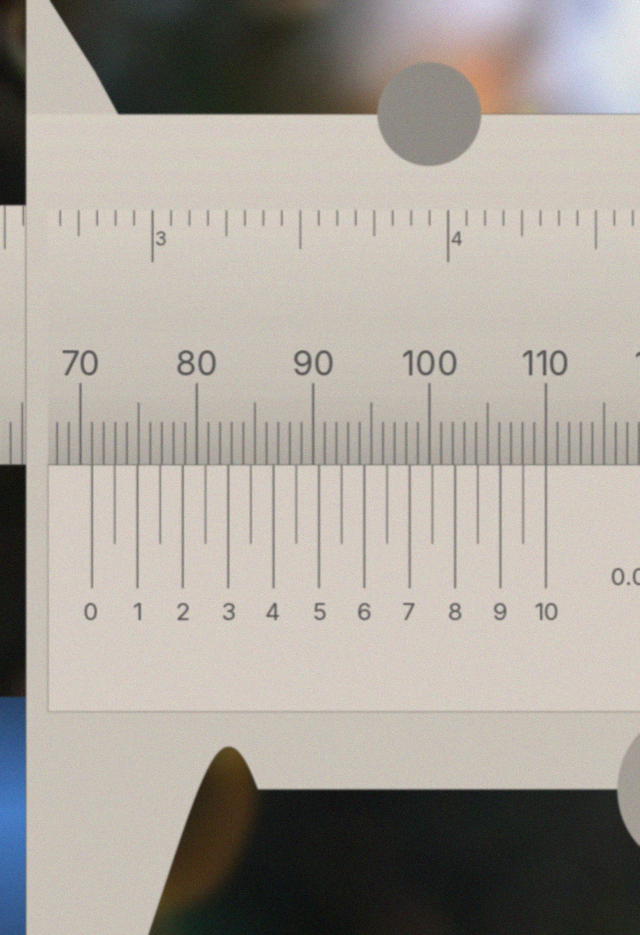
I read 71.0 mm
